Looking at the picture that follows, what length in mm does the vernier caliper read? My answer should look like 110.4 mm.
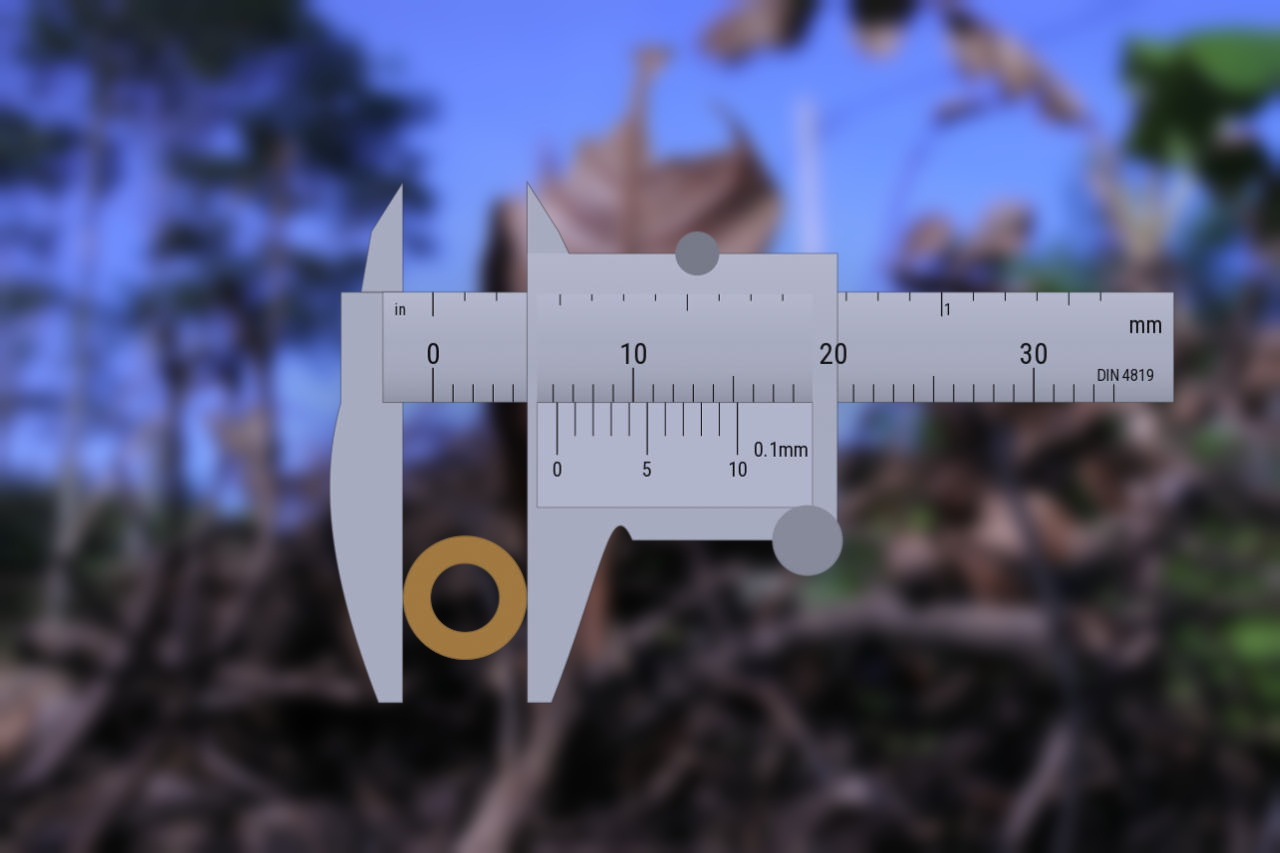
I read 6.2 mm
